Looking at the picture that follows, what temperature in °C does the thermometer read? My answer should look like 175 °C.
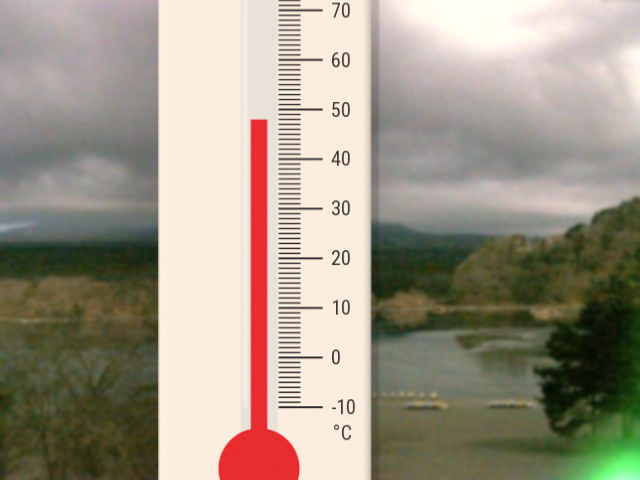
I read 48 °C
